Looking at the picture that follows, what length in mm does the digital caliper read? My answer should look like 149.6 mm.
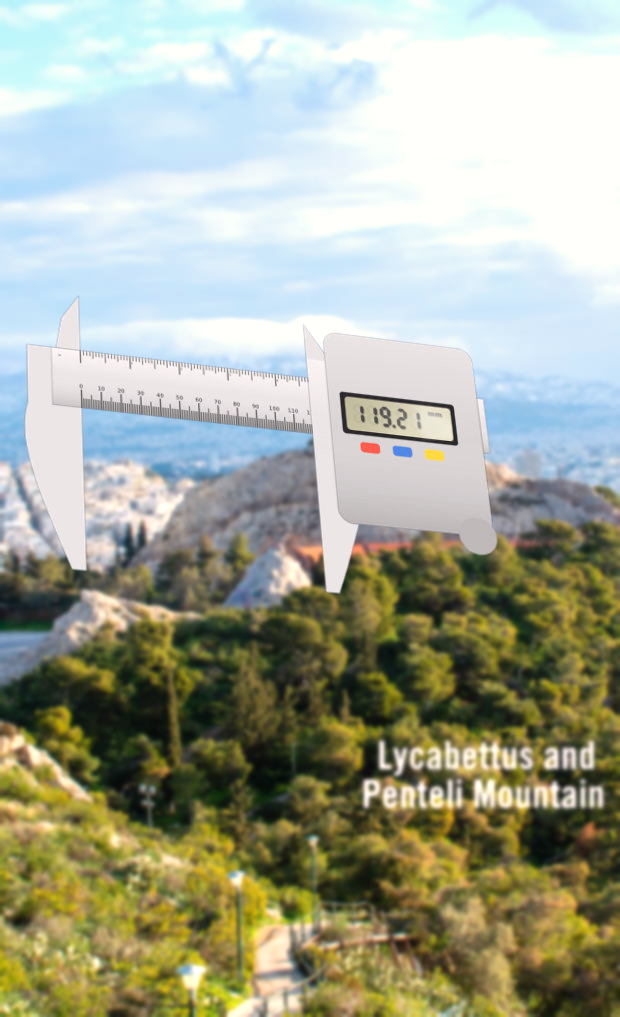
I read 119.21 mm
